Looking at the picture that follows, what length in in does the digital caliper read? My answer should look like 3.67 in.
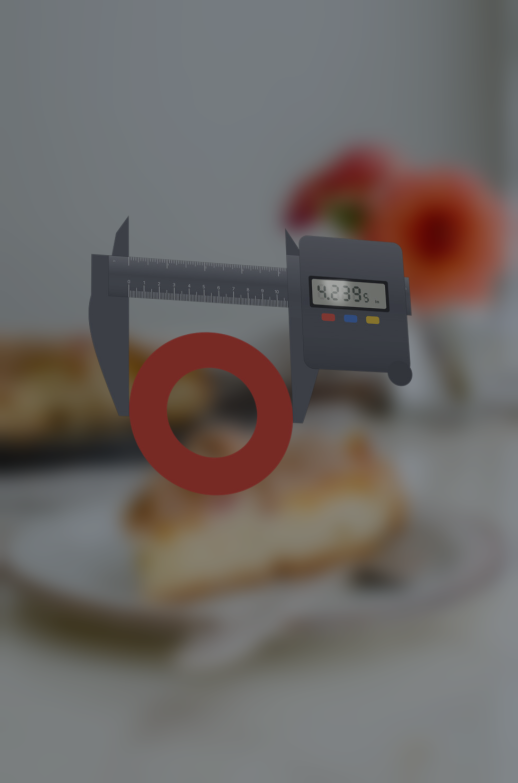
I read 4.2395 in
